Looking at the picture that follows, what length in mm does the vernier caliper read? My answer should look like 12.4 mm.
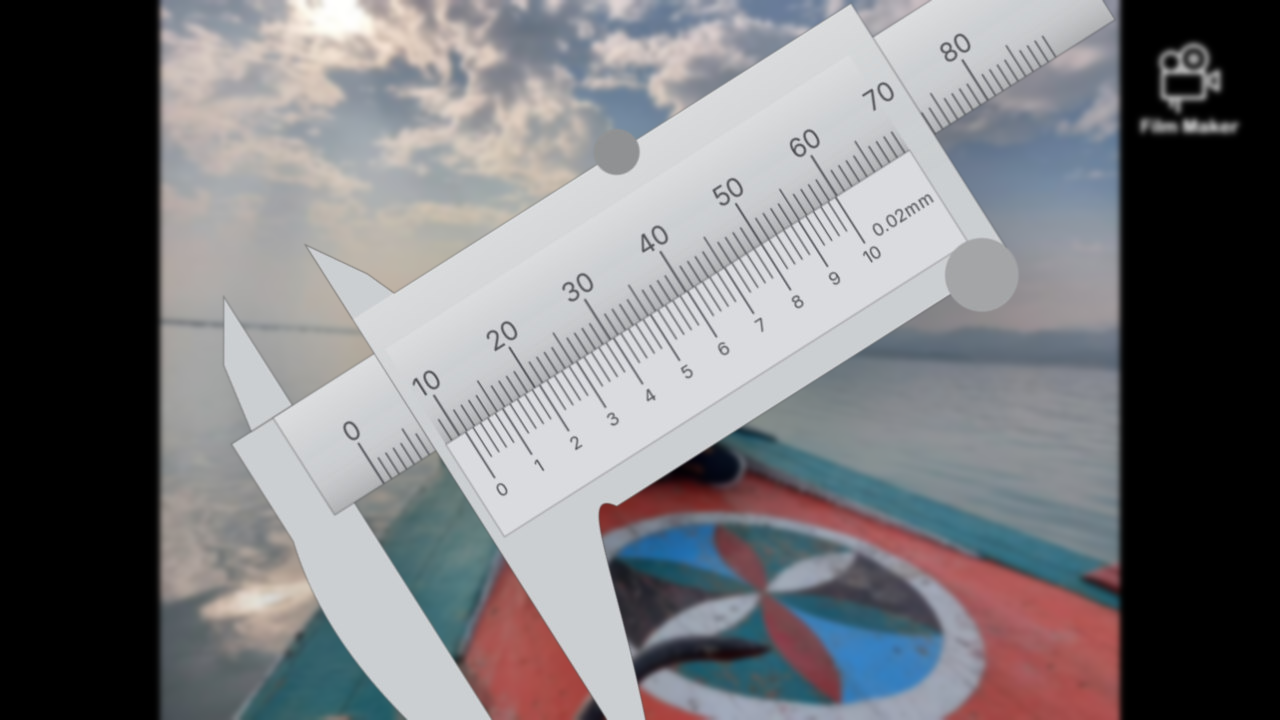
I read 10.8 mm
